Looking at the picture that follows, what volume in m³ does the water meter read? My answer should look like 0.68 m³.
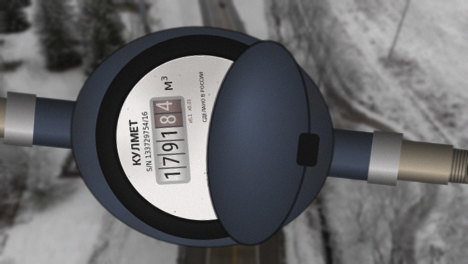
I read 1791.84 m³
